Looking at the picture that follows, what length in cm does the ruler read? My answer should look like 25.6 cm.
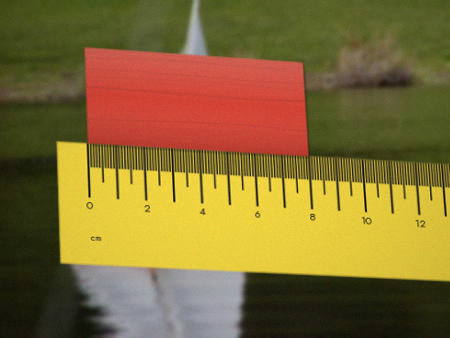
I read 8 cm
